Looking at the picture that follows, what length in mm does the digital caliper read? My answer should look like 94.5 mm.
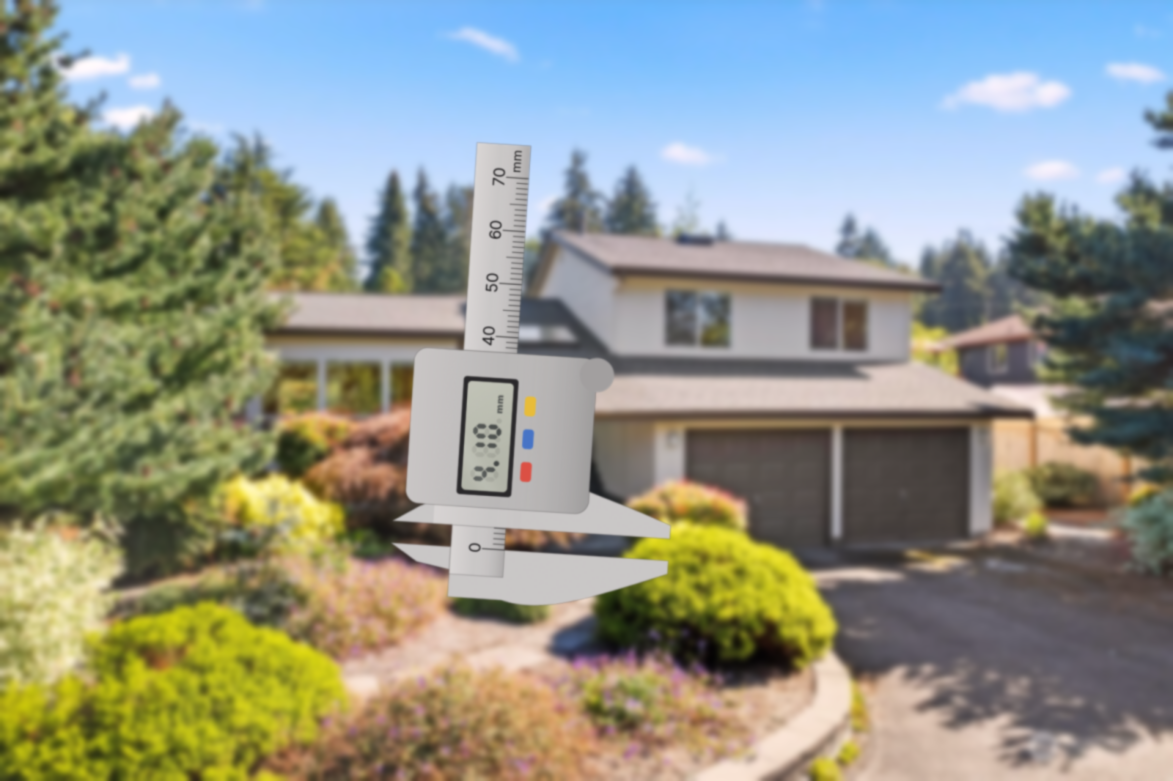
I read 4.10 mm
